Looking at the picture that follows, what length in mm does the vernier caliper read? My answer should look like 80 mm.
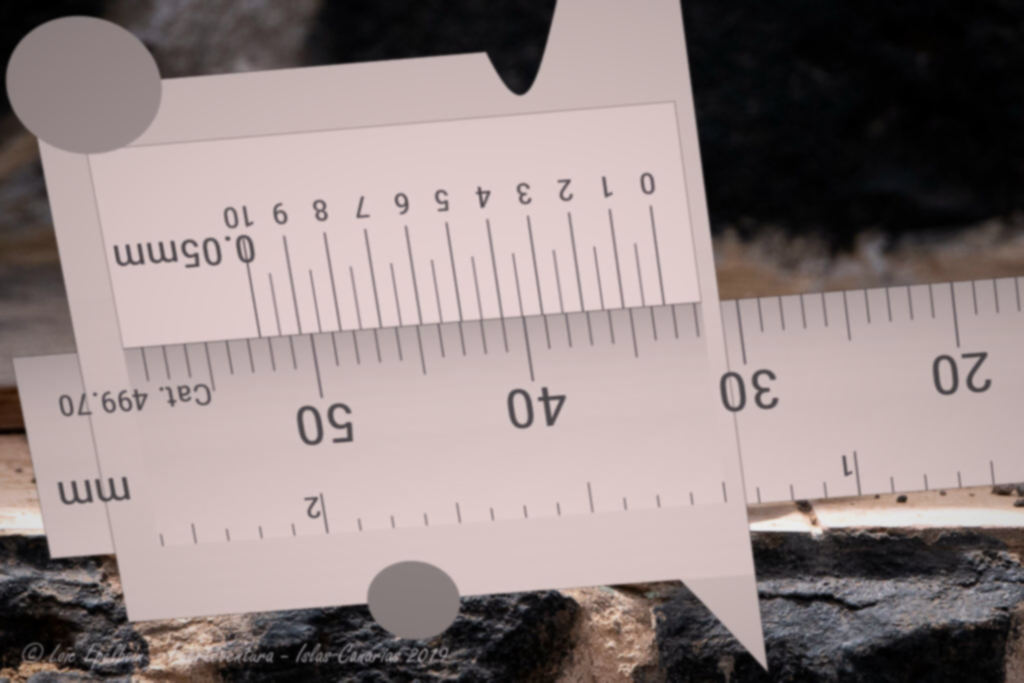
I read 33.4 mm
